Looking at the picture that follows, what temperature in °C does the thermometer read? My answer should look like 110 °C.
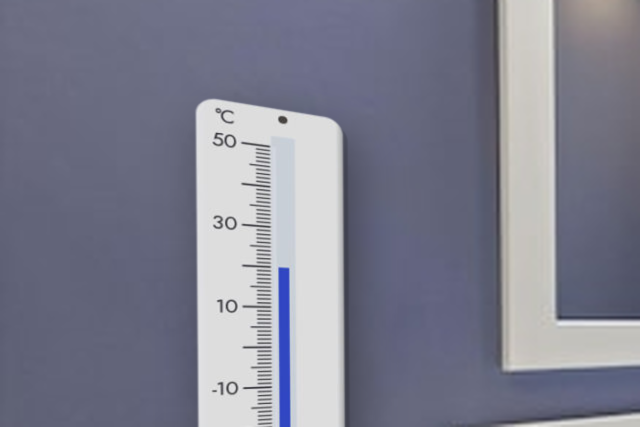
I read 20 °C
